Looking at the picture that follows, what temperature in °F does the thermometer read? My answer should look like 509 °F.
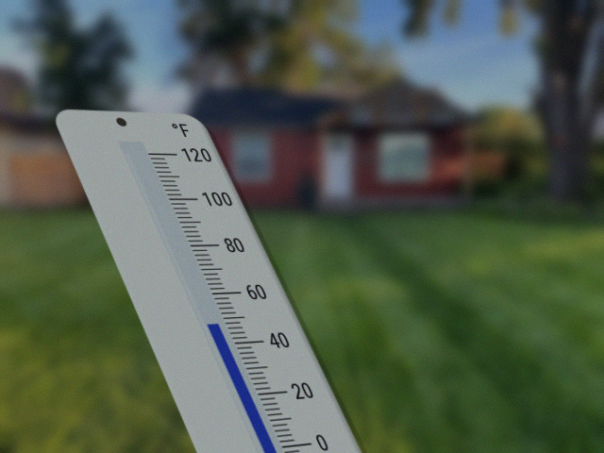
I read 48 °F
